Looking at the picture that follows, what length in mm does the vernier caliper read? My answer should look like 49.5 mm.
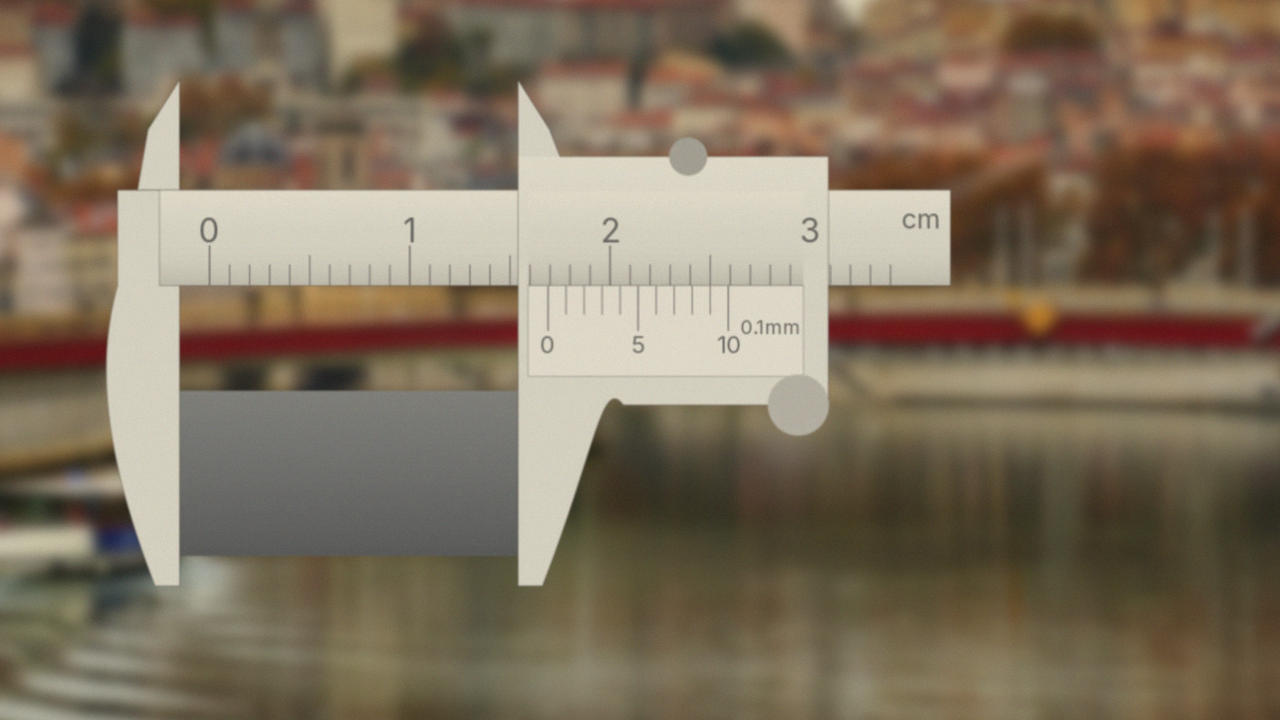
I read 16.9 mm
